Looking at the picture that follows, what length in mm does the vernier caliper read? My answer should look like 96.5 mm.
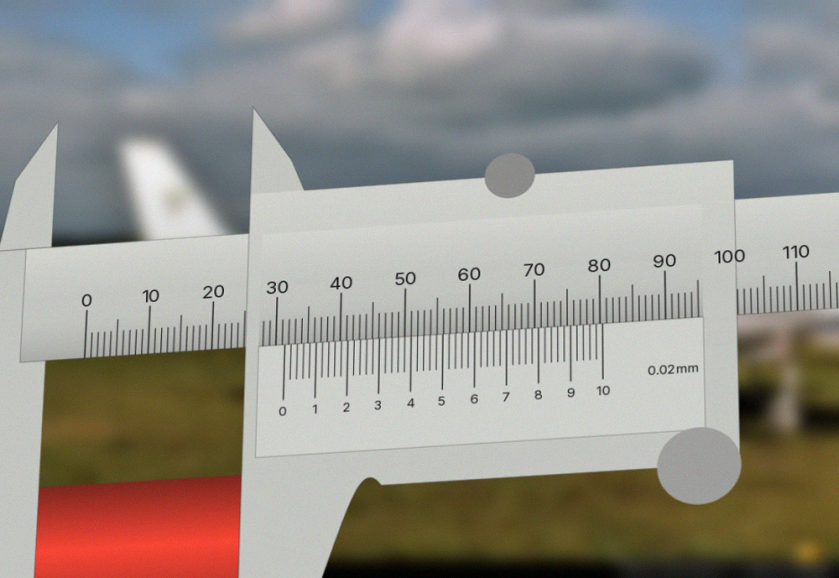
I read 31.4 mm
